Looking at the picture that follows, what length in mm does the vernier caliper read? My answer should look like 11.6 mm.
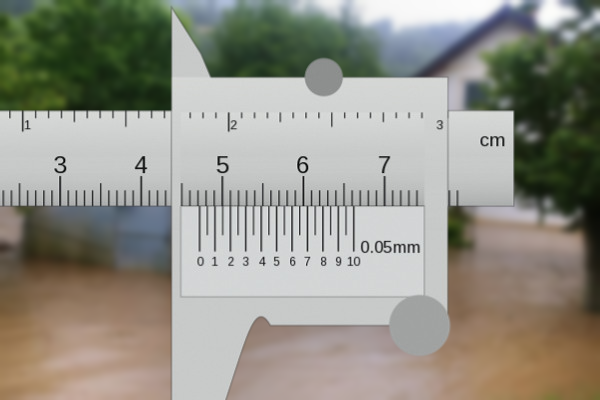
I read 47.2 mm
